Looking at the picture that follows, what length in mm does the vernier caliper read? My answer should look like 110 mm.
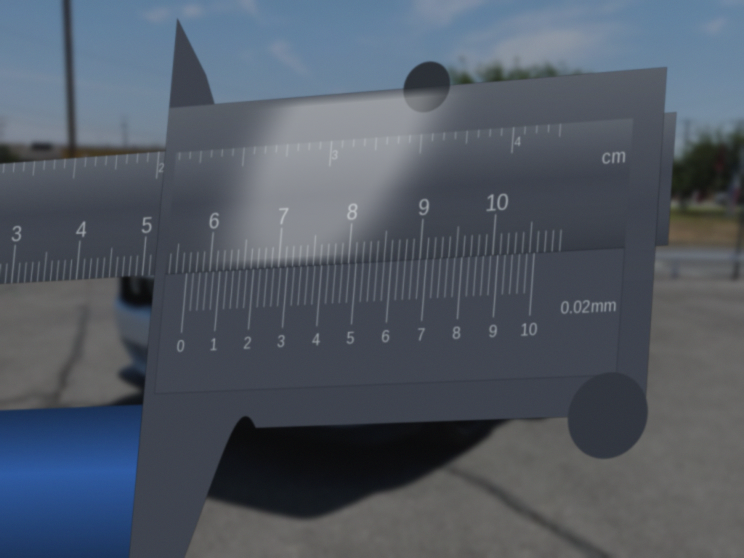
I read 56.6 mm
